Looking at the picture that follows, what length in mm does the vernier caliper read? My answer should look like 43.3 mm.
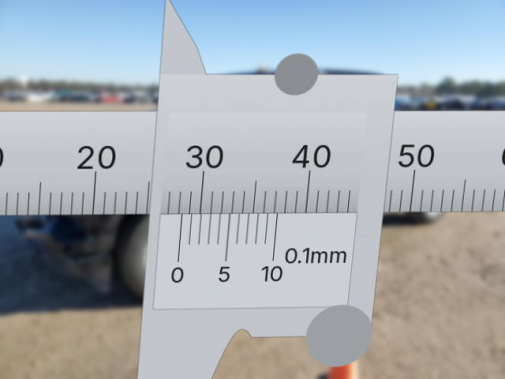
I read 28.3 mm
